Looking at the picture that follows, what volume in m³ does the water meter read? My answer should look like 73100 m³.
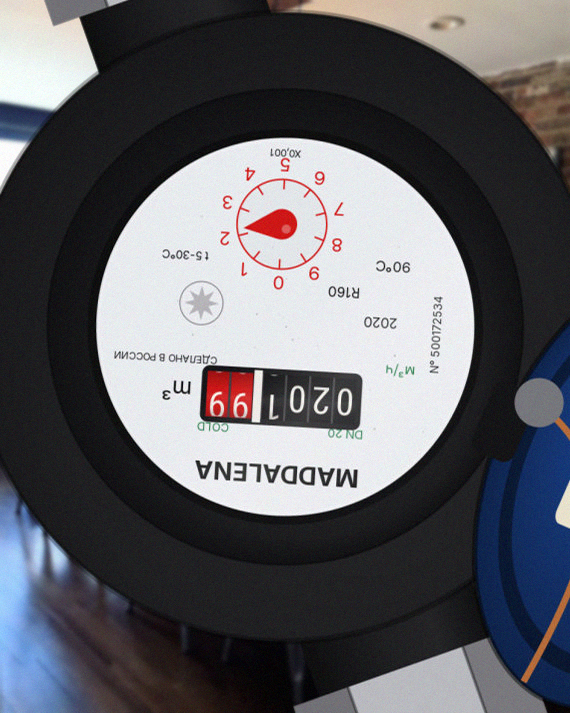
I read 201.992 m³
